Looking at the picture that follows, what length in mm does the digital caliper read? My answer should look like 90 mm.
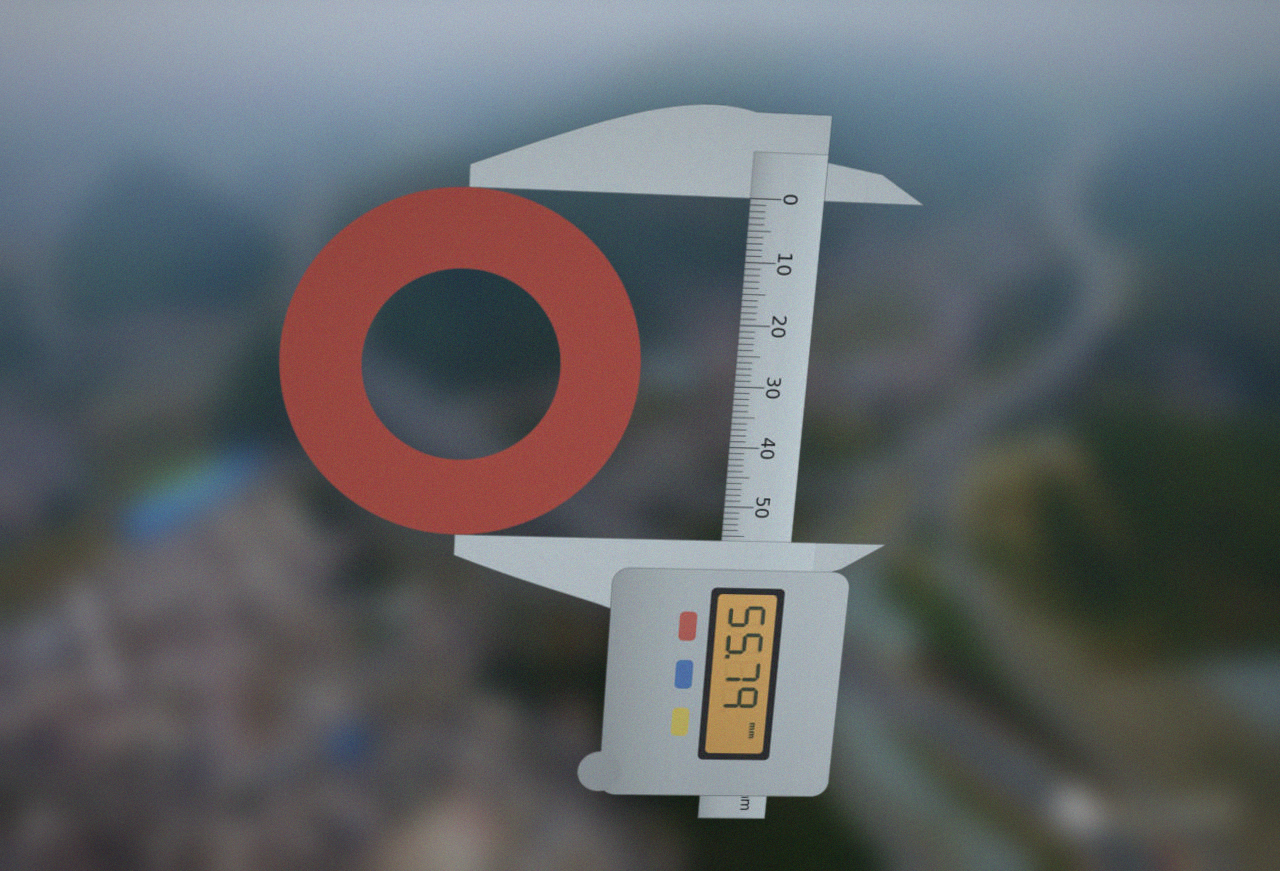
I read 55.79 mm
